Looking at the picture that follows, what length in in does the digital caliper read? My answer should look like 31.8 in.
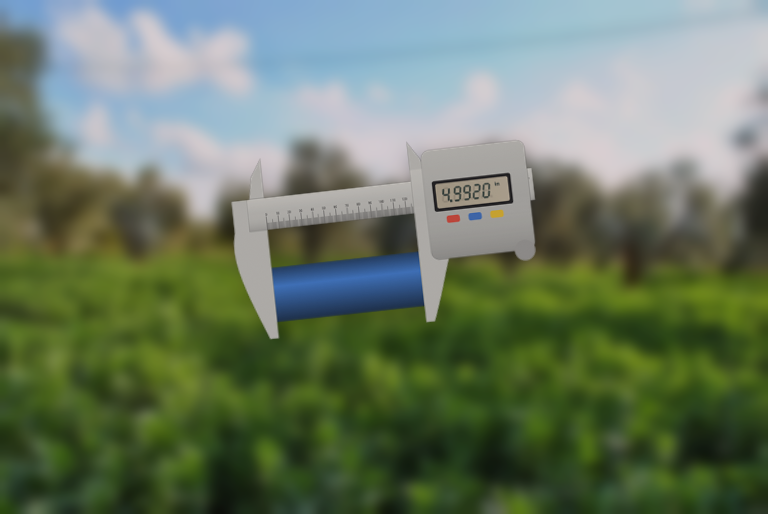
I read 4.9920 in
